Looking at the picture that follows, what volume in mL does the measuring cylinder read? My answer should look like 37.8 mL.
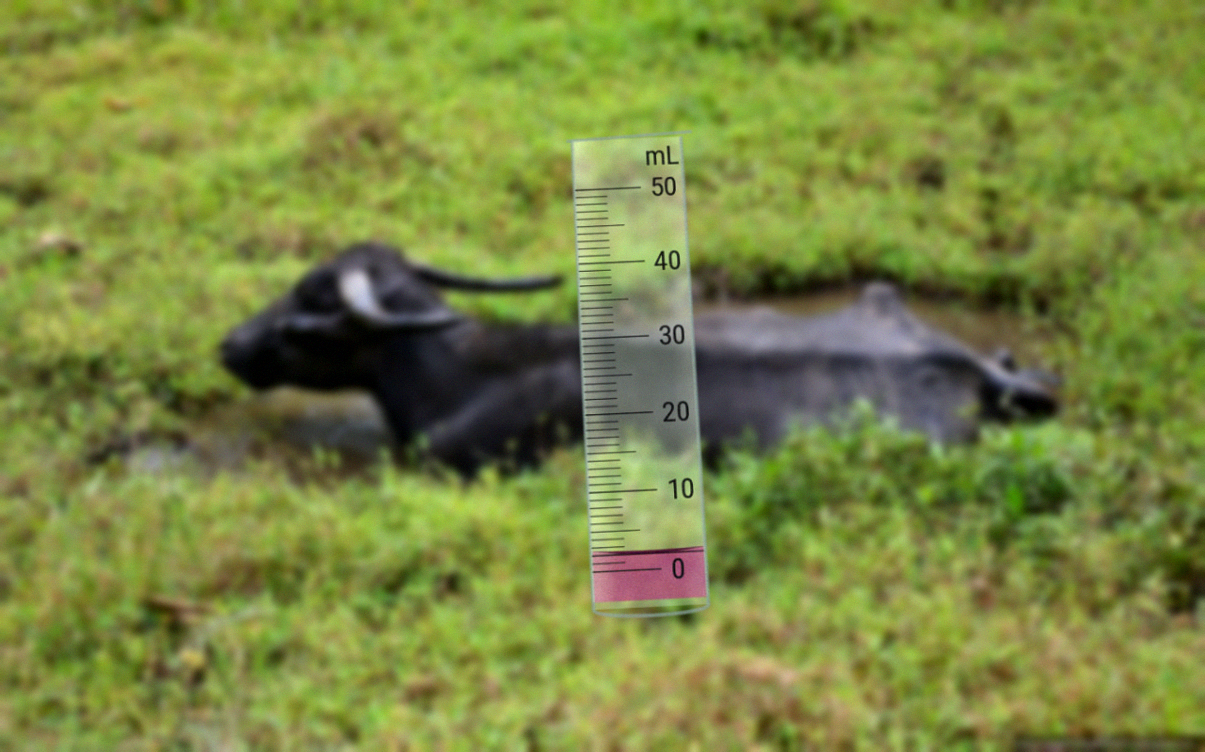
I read 2 mL
